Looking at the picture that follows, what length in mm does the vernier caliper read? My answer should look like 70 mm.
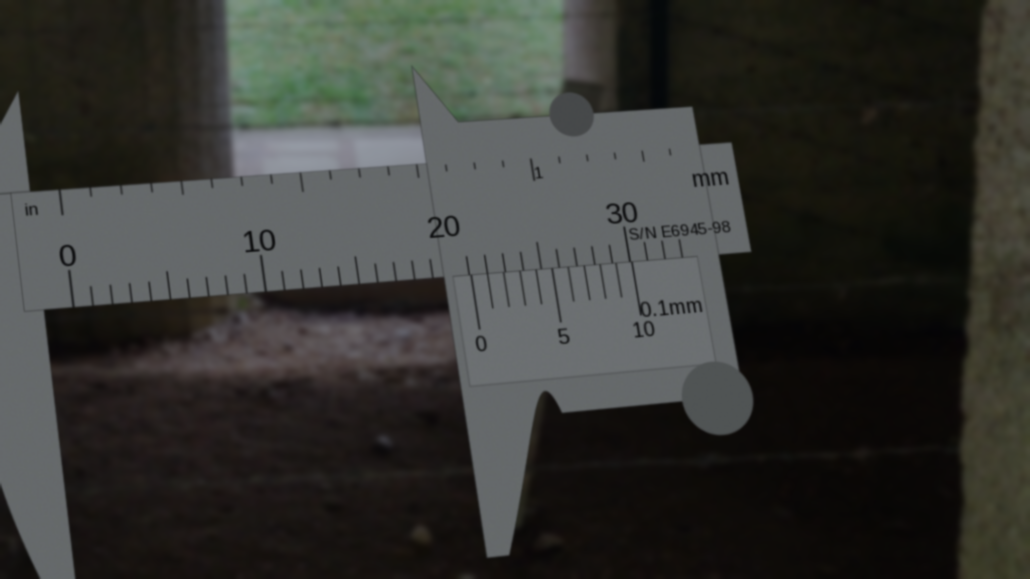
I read 21.1 mm
